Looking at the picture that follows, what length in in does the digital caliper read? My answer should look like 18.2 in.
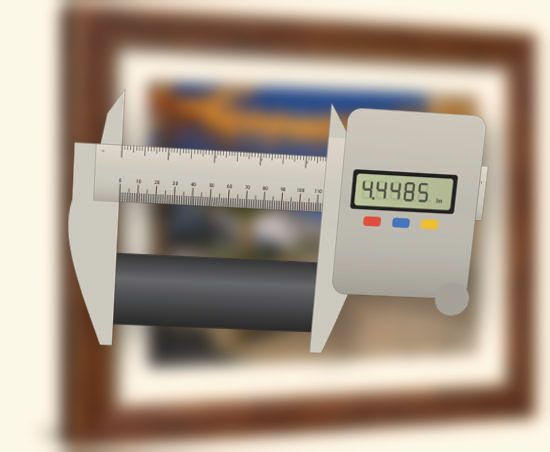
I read 4.4485 in
